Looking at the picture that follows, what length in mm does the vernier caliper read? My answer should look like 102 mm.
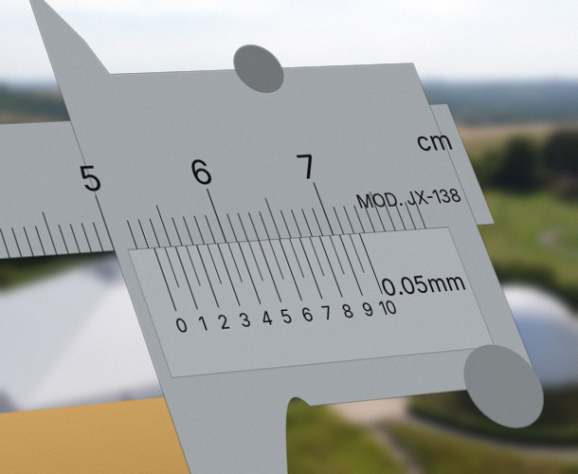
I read 53.5 mm
